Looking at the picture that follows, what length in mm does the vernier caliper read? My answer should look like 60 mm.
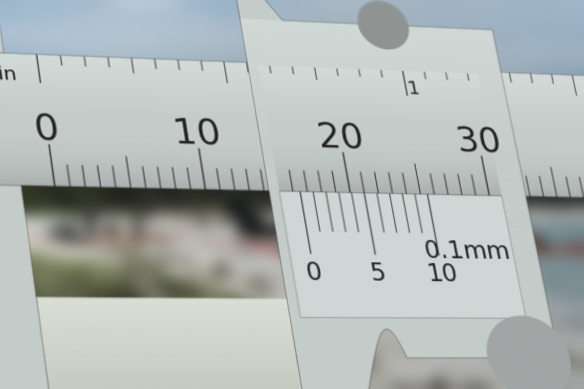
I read 16.5 mm
